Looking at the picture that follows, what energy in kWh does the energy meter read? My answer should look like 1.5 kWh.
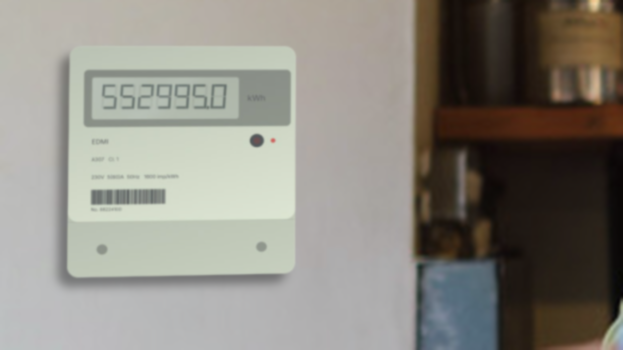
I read 552995.0 kWh
